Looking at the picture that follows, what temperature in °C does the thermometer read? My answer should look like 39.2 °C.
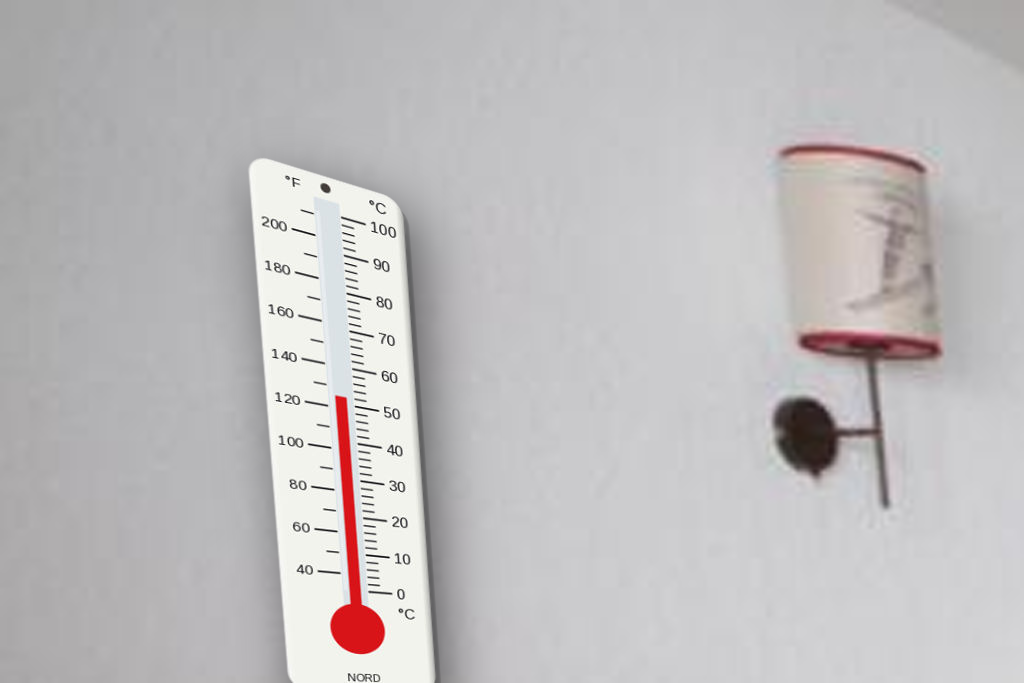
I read 52 °C
